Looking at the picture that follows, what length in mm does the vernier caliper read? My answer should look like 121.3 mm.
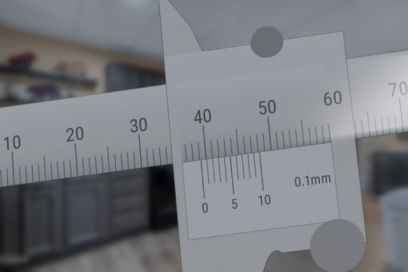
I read 39.2 mm
